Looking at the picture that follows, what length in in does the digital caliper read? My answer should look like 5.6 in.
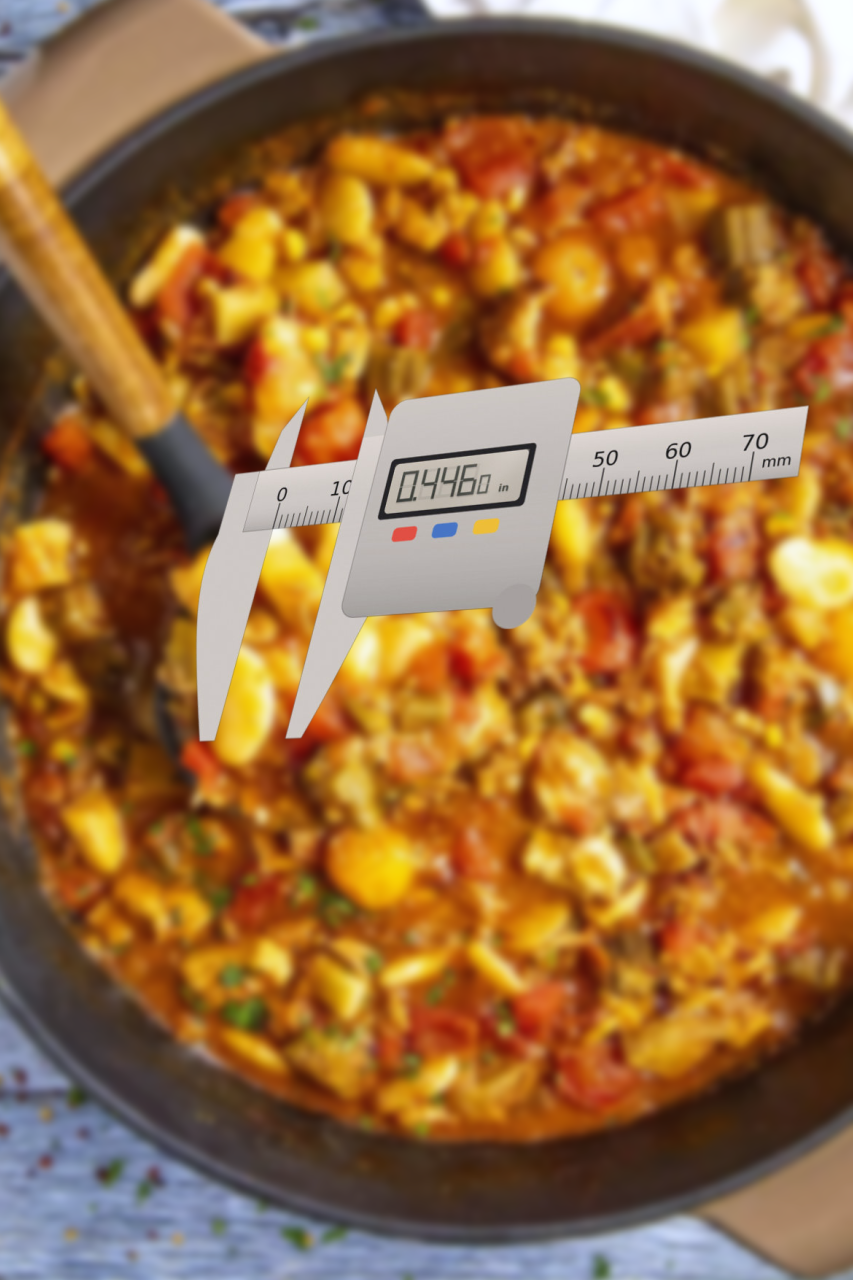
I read 0.4460 in
